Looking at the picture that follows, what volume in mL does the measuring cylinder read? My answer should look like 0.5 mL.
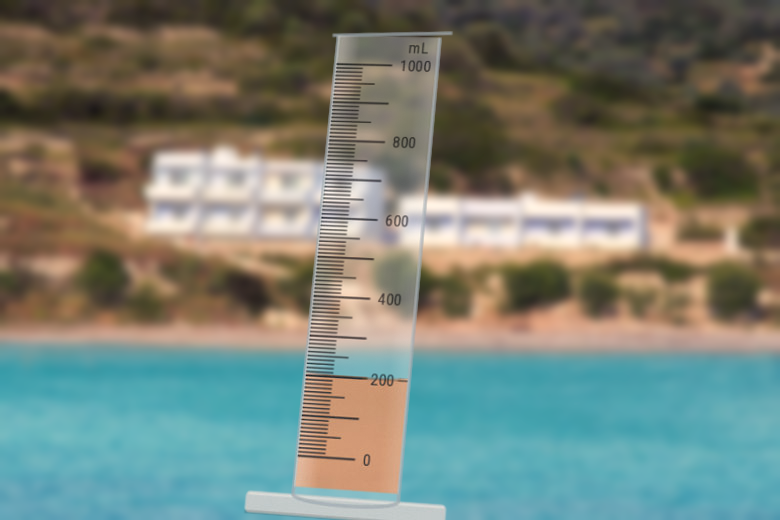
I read 200 mL
